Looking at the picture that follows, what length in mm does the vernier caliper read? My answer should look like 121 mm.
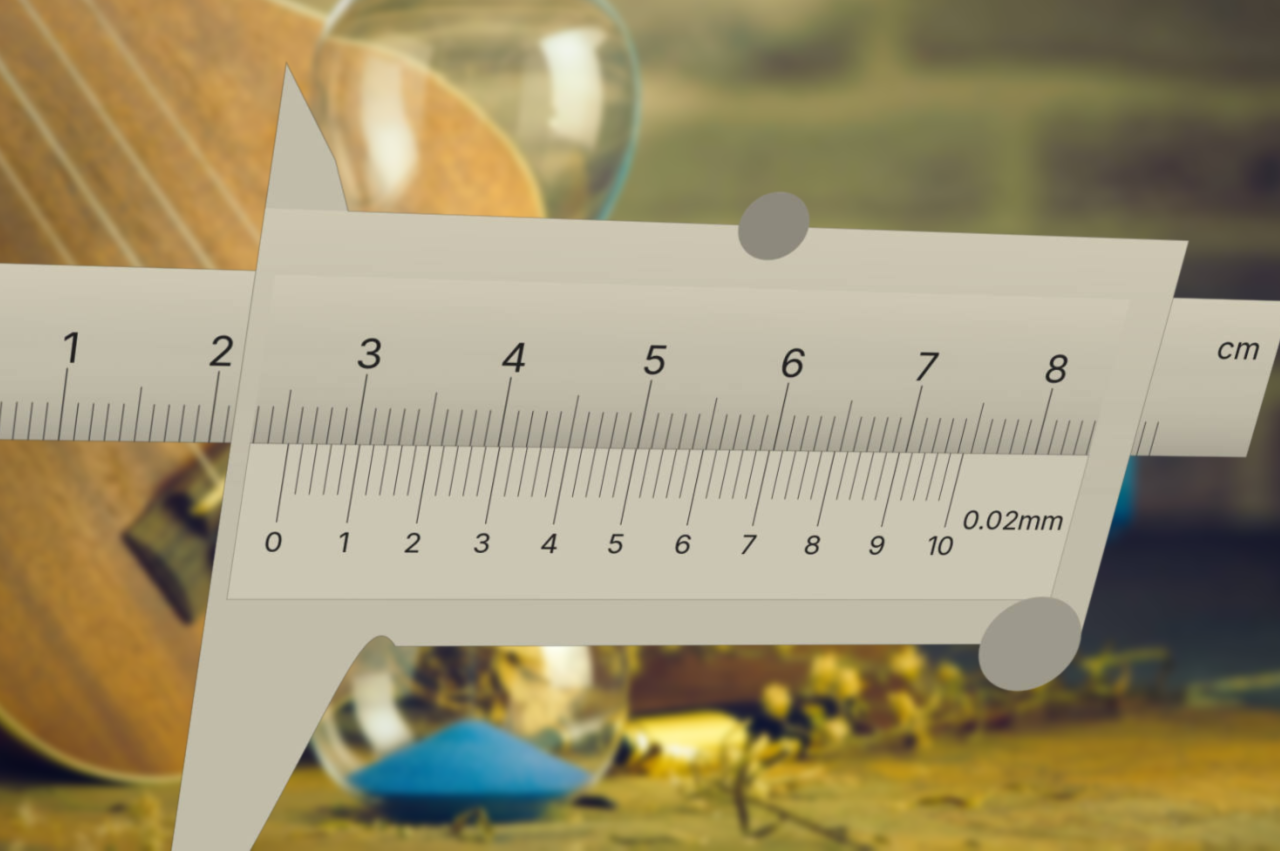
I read 25.4 mm
